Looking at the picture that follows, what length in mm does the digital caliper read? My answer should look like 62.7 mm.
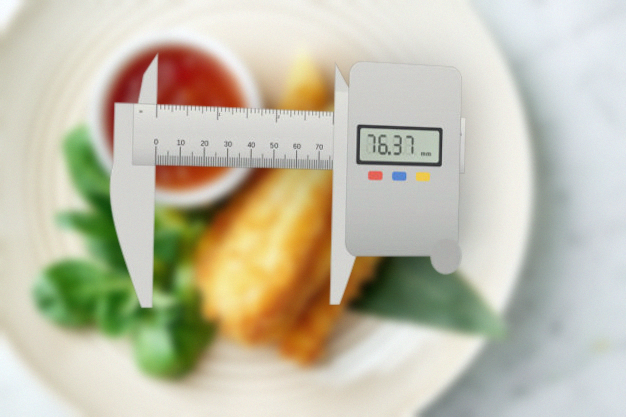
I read 76.37 mm
